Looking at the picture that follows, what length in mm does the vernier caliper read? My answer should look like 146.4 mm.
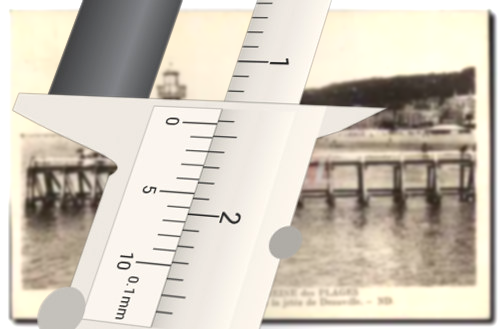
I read 14.2 mm
